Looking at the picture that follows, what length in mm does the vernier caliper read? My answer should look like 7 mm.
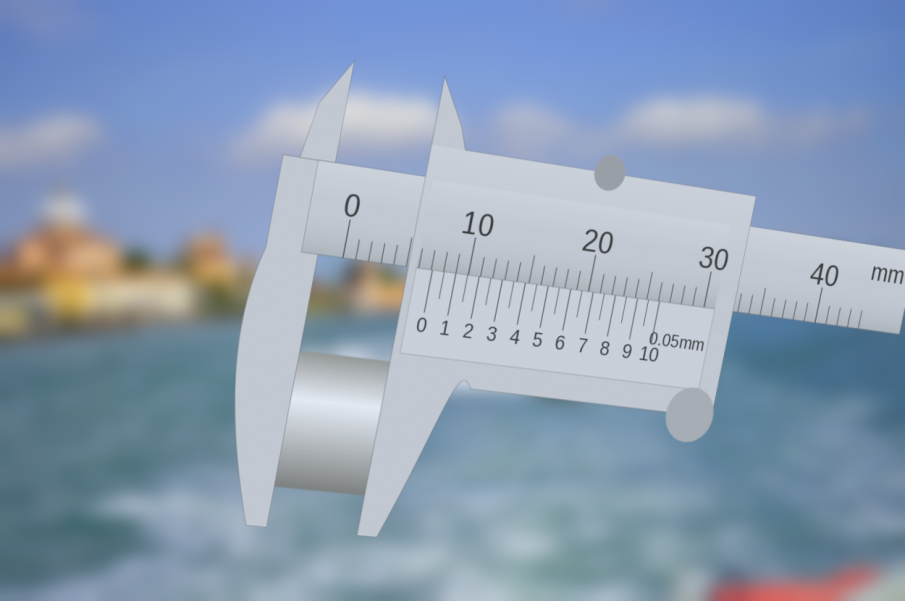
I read 7.1 mm
